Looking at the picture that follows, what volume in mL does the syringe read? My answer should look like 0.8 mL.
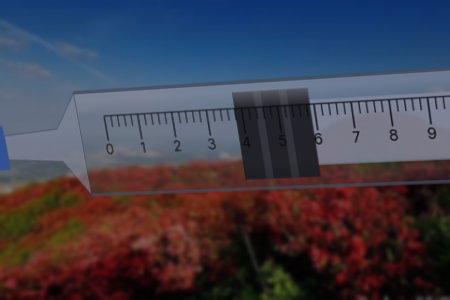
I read 3.8 mL
